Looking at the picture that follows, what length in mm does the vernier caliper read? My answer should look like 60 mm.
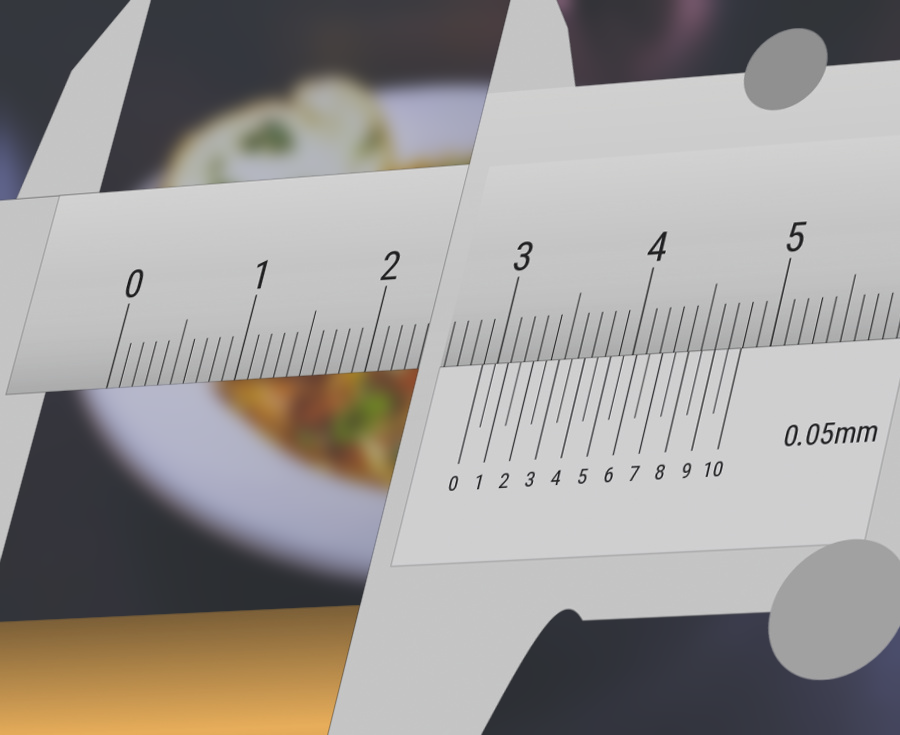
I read 28.9 mm
